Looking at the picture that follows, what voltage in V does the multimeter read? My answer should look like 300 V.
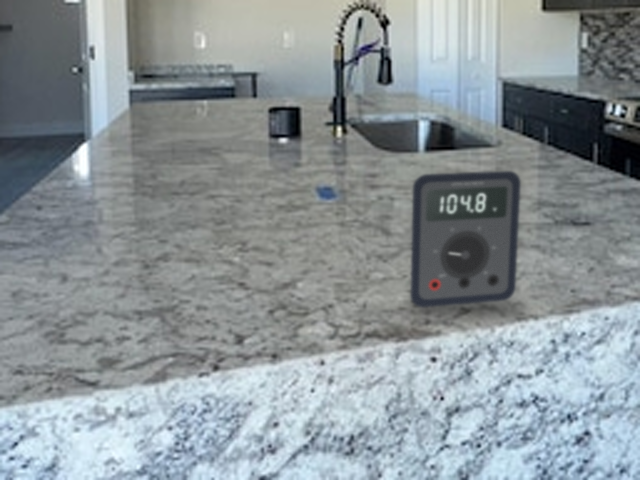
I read 104.8 V
